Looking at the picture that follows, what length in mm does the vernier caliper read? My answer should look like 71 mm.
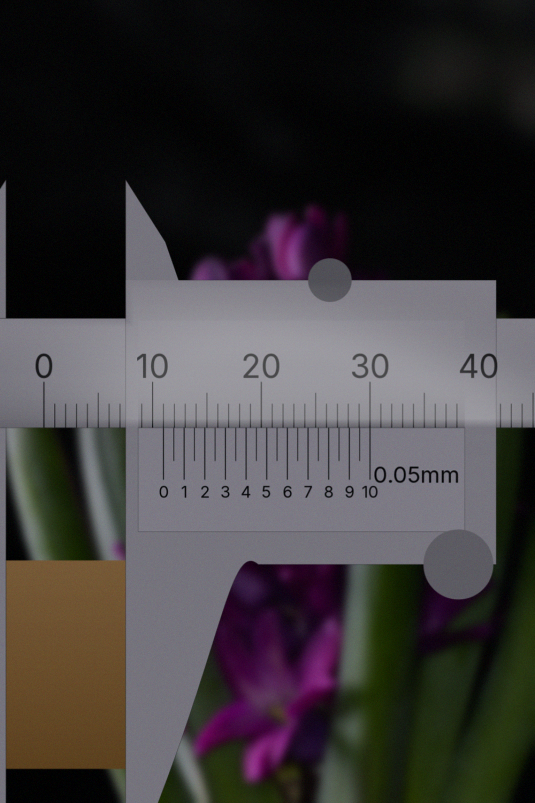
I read 11.0 mm
